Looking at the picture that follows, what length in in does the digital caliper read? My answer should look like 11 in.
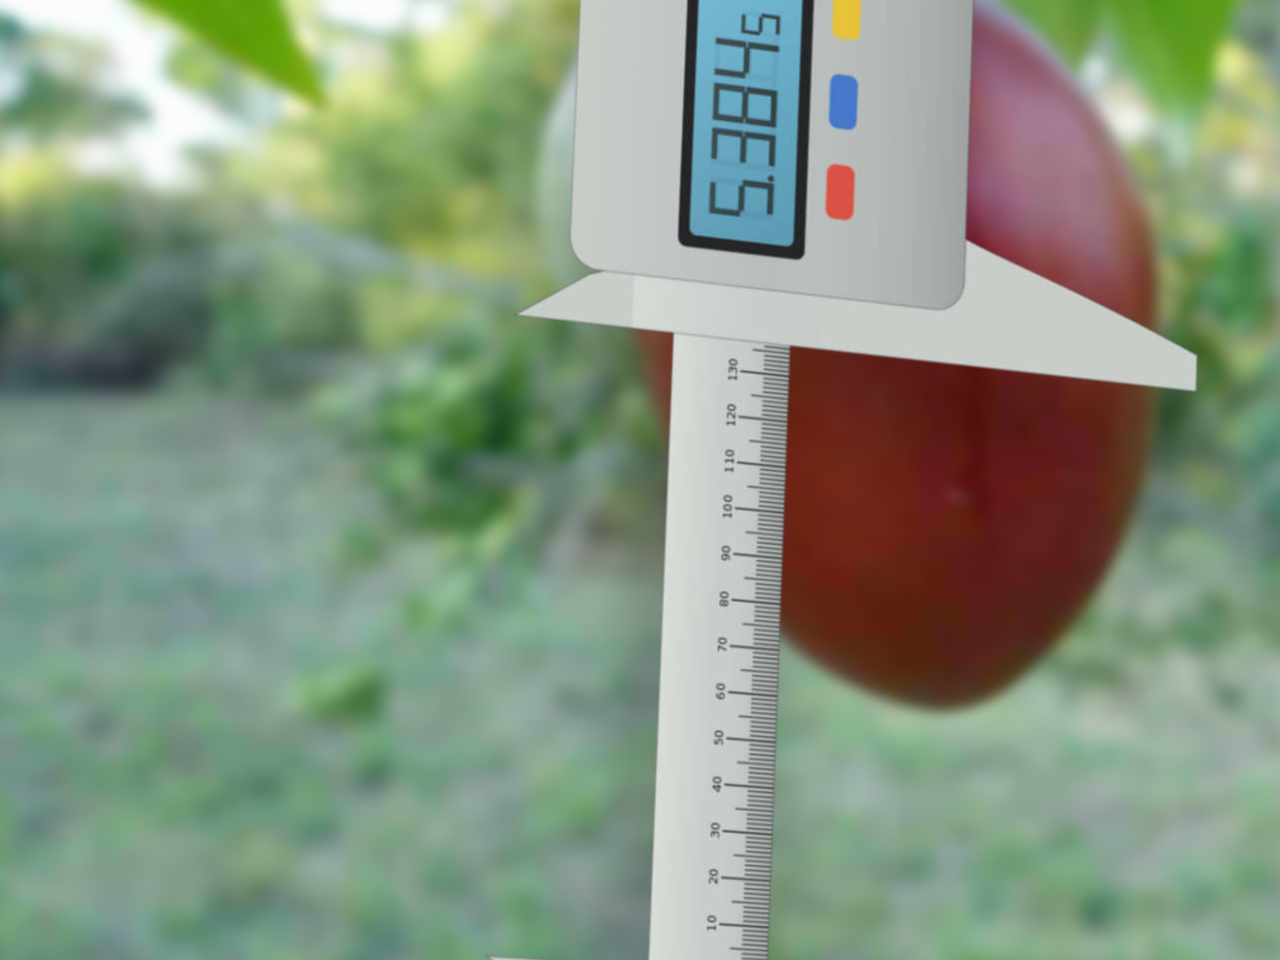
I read 5.3845 in
